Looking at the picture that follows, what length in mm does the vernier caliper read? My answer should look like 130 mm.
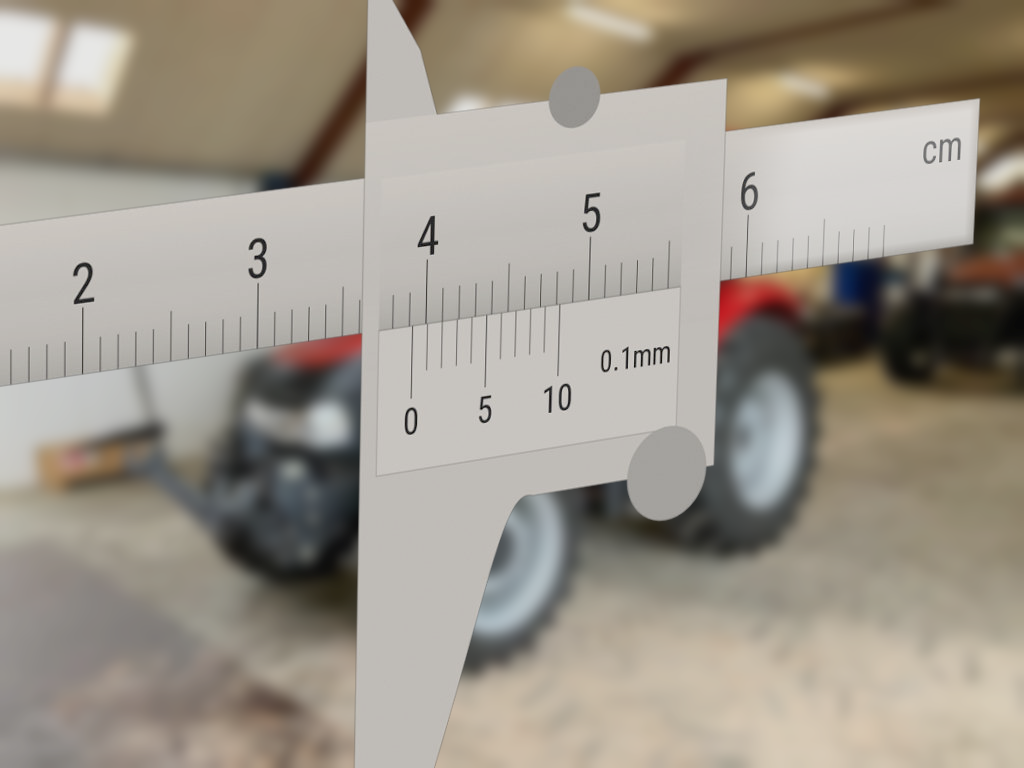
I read 39.2 mm
